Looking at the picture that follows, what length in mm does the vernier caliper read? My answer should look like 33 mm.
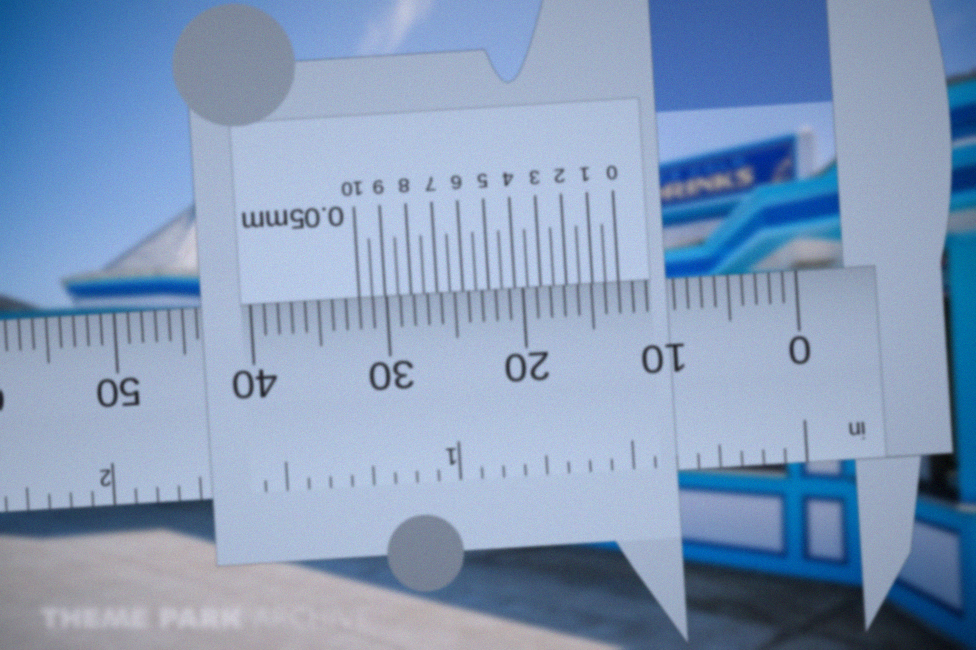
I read 13.0 mm
